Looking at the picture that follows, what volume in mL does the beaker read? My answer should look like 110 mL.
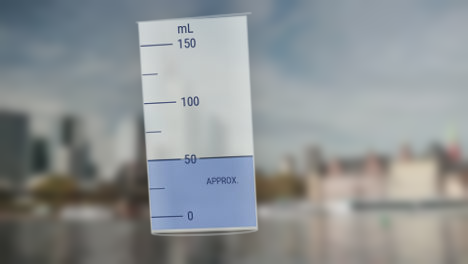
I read 50 mL
